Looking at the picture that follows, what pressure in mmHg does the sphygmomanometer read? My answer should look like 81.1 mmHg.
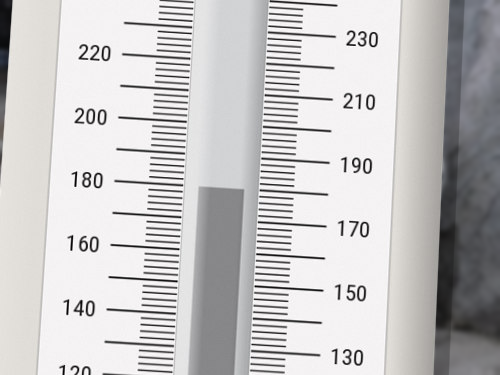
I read 180 mmHg
